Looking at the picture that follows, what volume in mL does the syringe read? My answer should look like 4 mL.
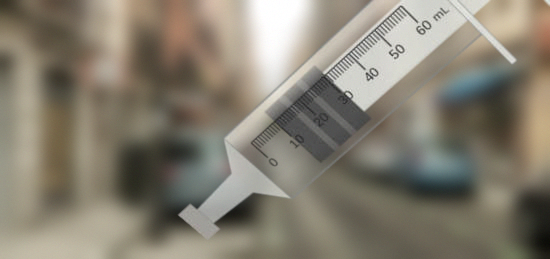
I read 10 mL
